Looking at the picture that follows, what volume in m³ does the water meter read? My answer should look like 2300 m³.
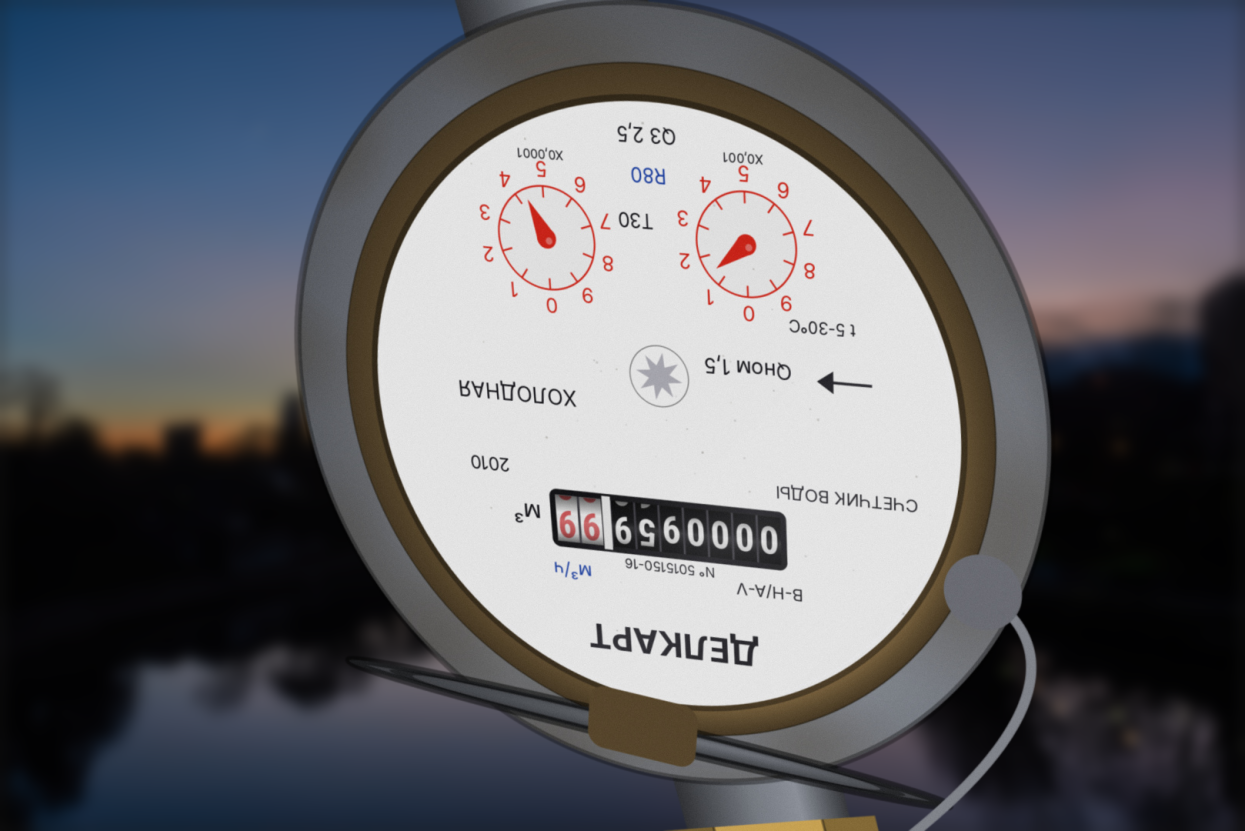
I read 959.9914 m³
